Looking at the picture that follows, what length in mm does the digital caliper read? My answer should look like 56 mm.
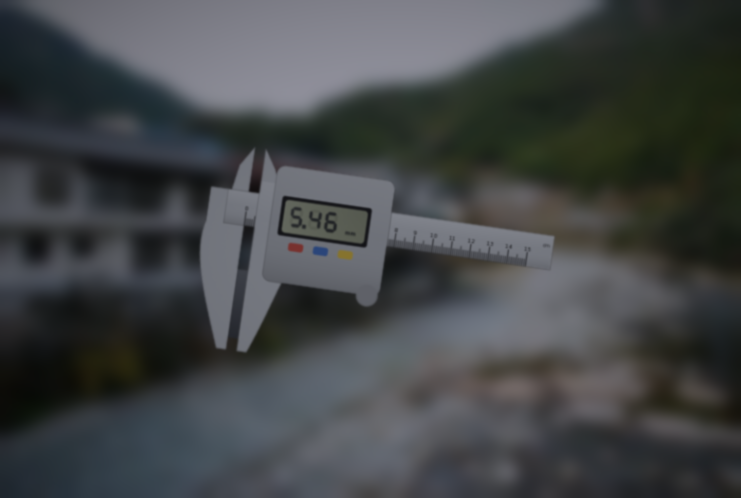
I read 5.46 mm
